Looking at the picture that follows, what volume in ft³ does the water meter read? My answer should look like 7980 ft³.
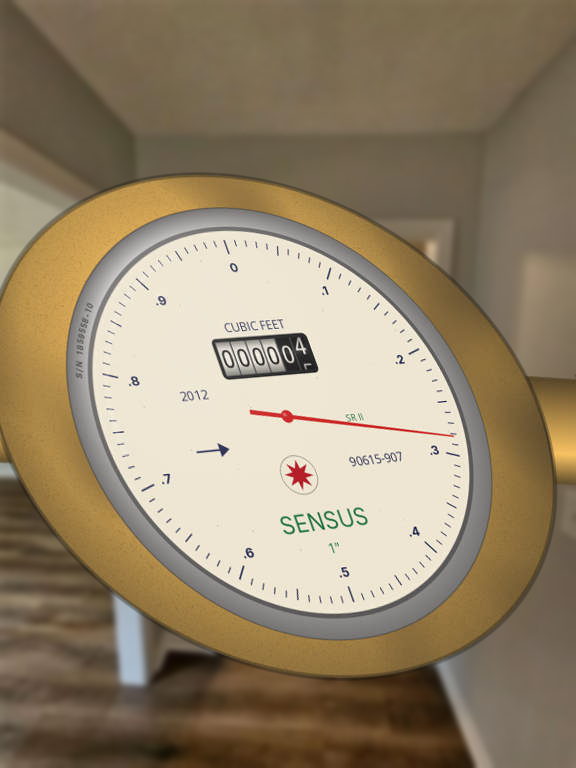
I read 4.28 ft³
